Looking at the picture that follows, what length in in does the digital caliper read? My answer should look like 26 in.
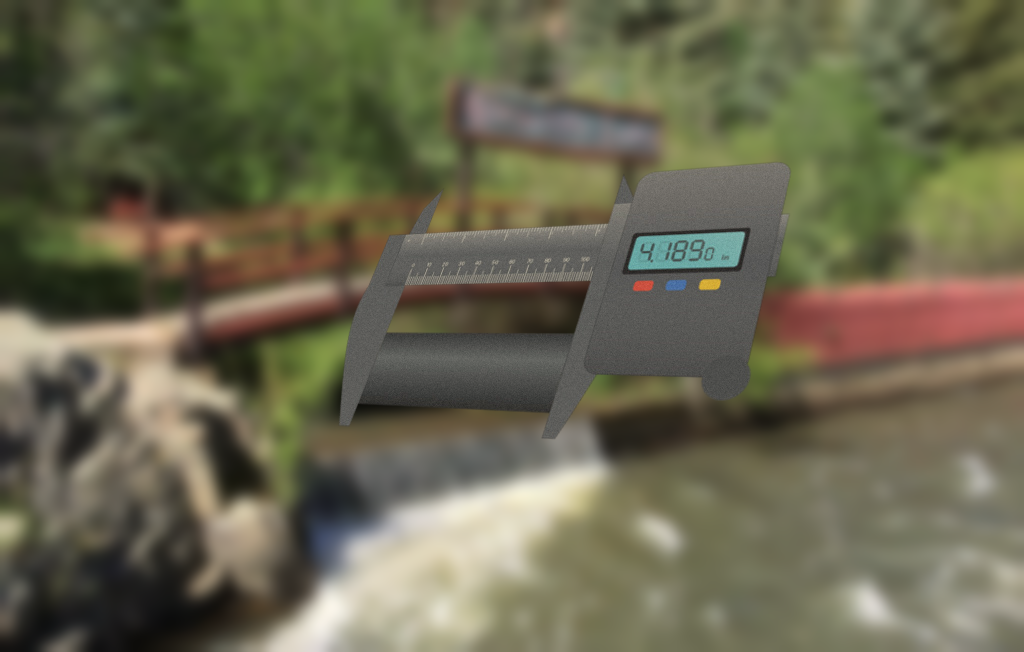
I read 4.1890 in
